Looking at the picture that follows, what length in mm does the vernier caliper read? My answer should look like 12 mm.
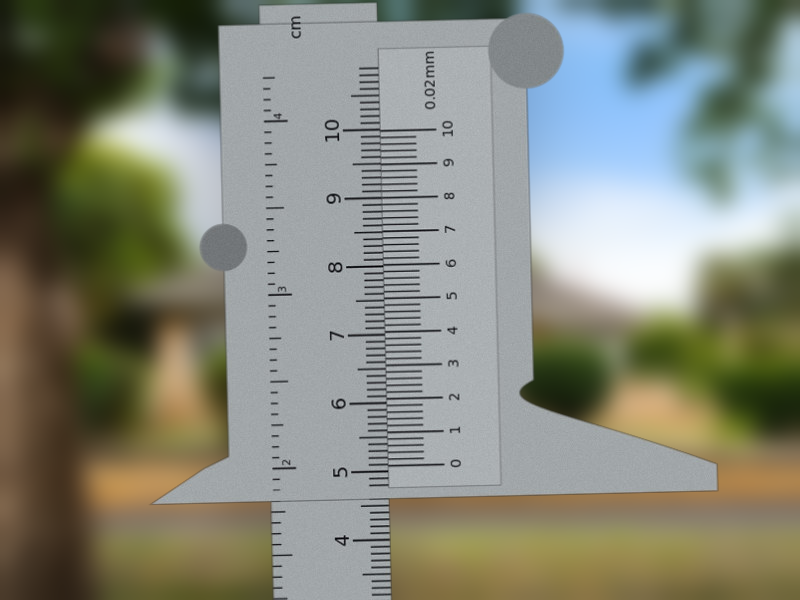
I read 50.8 mm
